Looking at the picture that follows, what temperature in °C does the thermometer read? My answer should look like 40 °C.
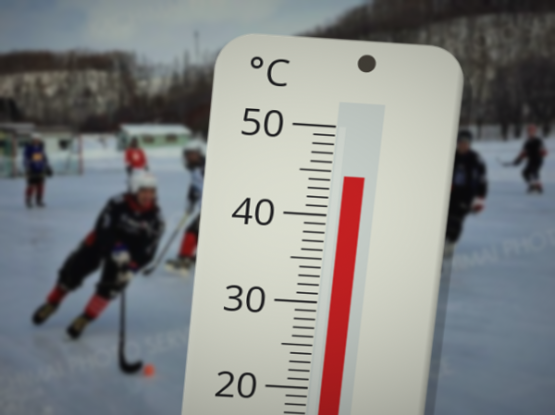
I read 44.5 °C
